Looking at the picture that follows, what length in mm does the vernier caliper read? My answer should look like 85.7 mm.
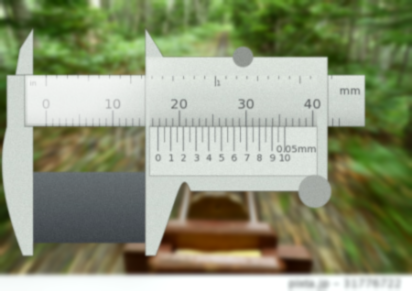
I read 16.8 mm
